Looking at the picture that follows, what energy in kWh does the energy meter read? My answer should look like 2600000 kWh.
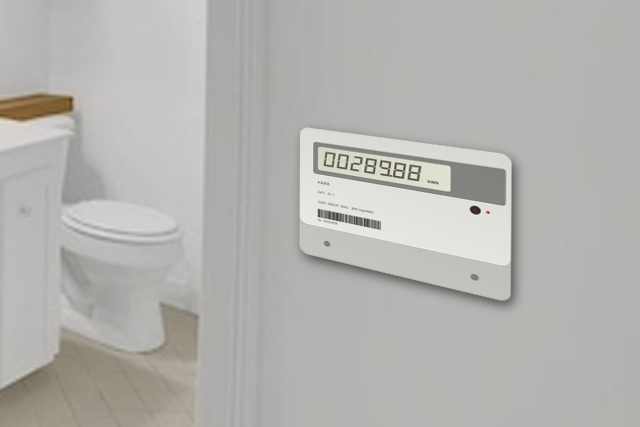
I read 289.88 kWh
